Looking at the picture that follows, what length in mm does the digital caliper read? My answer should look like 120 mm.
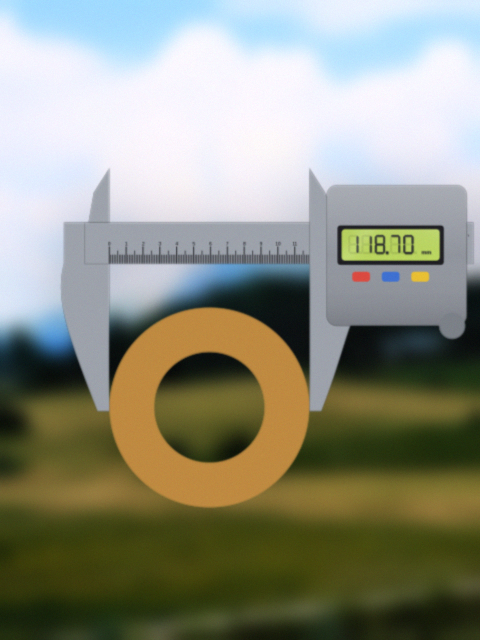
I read 118.70 mm
